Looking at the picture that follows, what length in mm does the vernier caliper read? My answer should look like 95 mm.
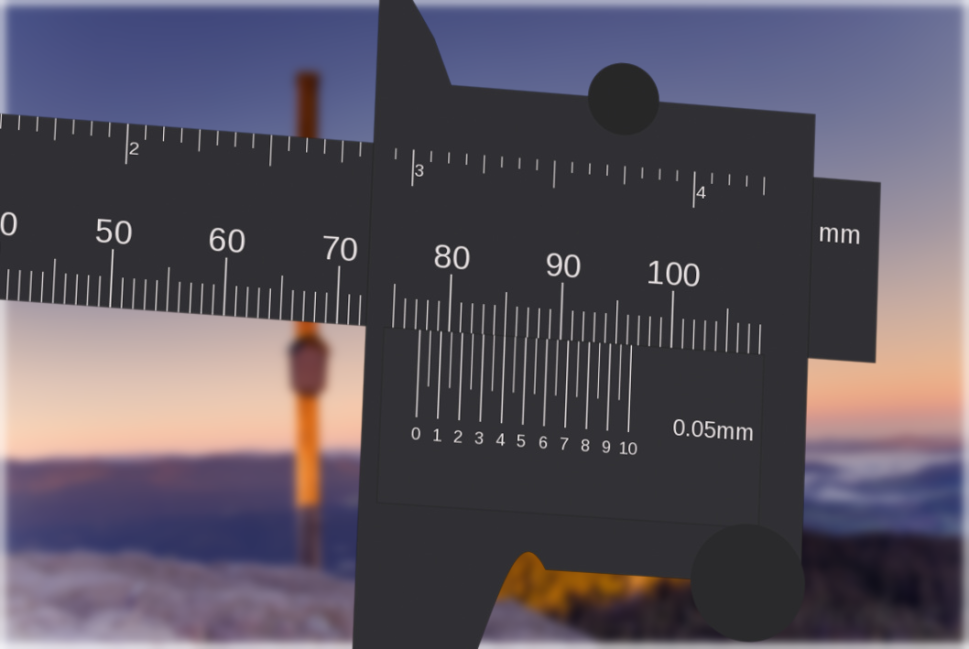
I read 77.4 mm
